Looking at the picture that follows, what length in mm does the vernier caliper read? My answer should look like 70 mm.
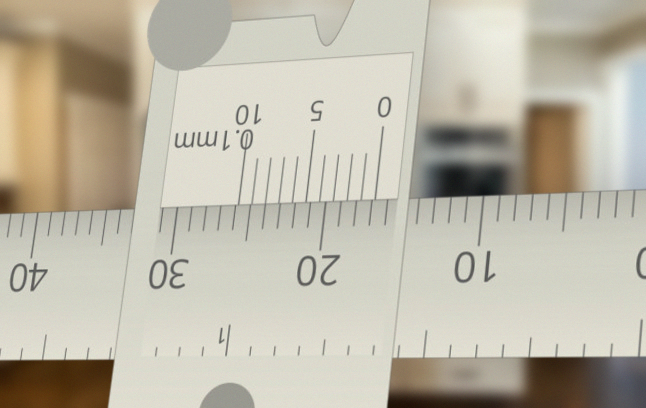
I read 16.8 mm
